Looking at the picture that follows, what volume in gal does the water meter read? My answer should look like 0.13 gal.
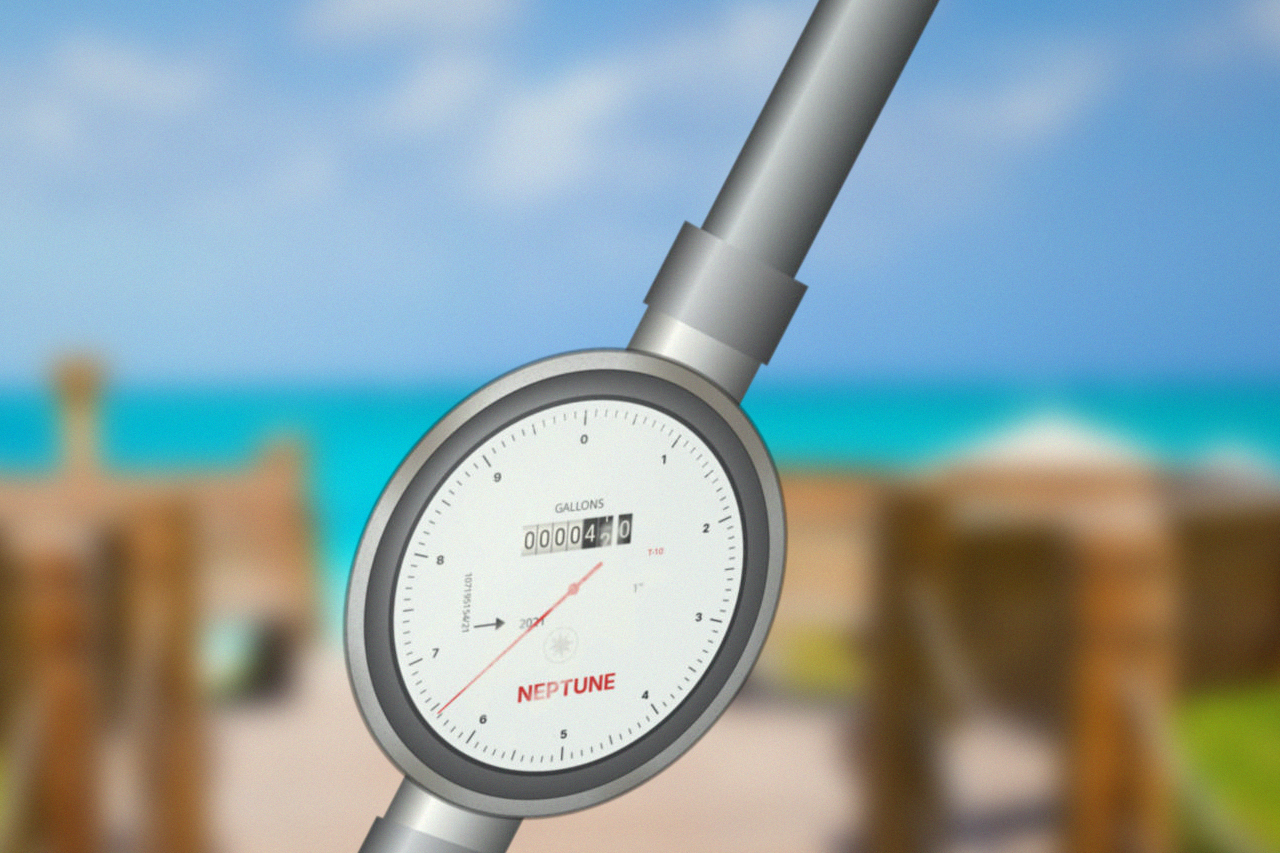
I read 416.4 gal
